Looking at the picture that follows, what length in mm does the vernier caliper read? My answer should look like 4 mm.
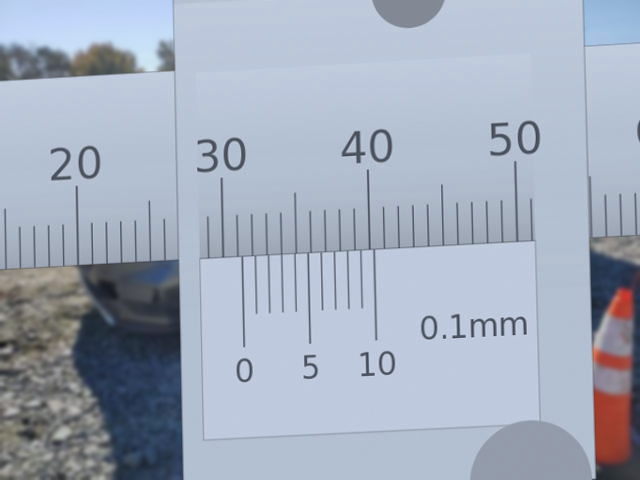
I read 31.3 mm
